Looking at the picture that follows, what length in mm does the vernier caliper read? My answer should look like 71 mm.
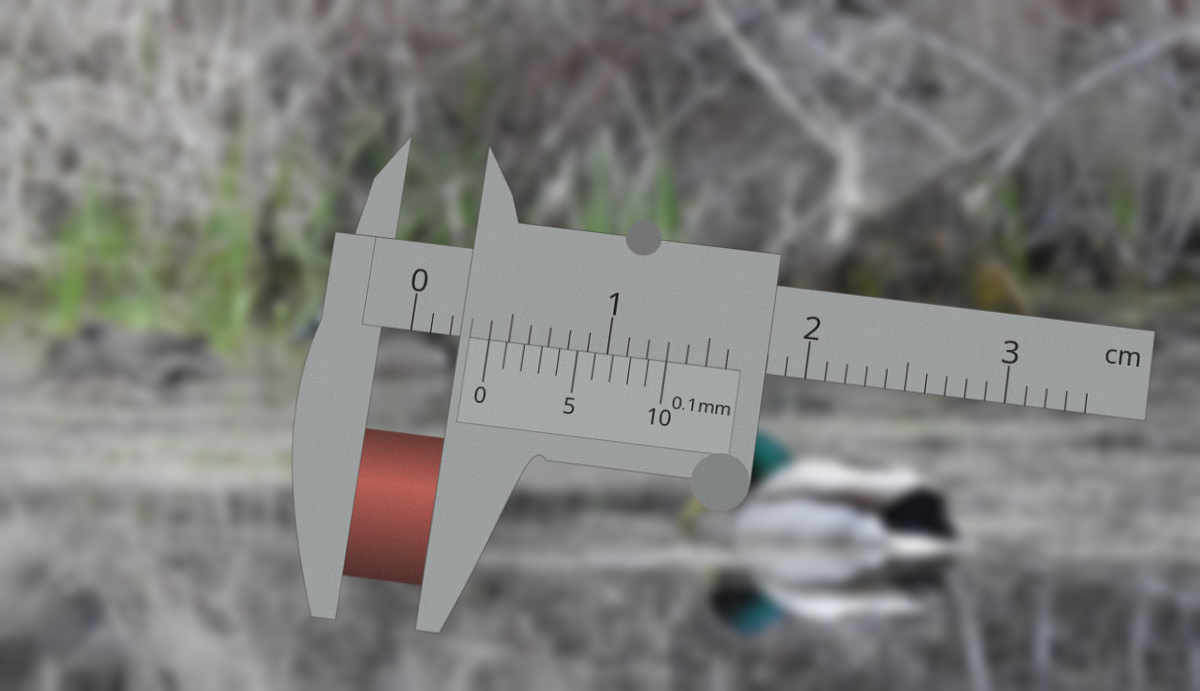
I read 4.0 mm
